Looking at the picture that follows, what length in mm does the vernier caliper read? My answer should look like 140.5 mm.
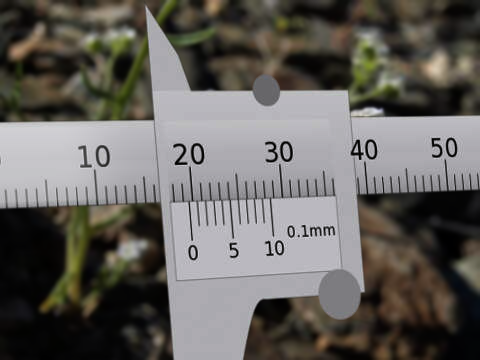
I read 19.6 mm
